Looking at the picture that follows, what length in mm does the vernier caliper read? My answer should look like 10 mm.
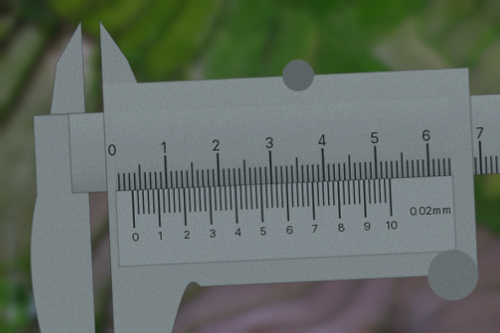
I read 3.5 mm
